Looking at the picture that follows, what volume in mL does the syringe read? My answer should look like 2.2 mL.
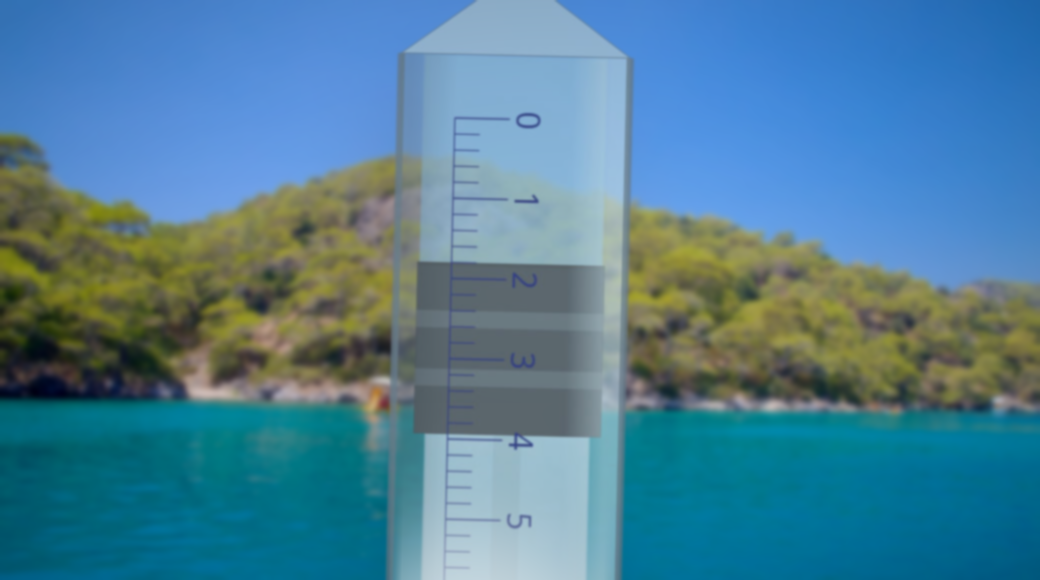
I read 1.8 mL
